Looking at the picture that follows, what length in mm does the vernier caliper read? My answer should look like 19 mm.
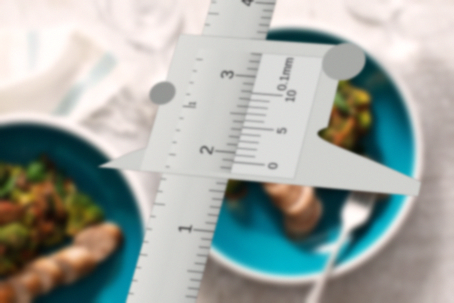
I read 18.8 mm
